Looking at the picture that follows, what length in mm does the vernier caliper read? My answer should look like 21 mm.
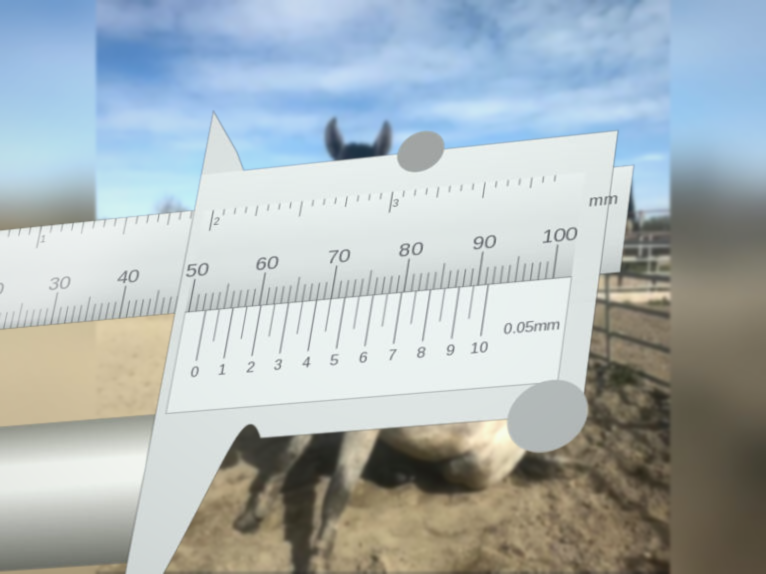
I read 52.4 mm
